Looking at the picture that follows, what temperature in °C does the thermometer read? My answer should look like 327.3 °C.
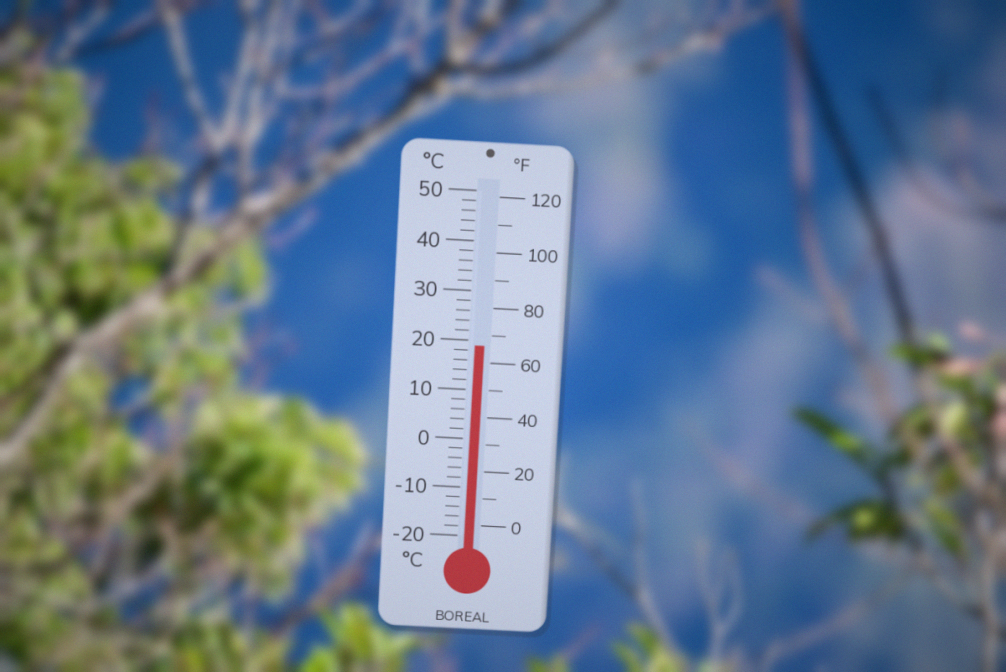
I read 19 °C
